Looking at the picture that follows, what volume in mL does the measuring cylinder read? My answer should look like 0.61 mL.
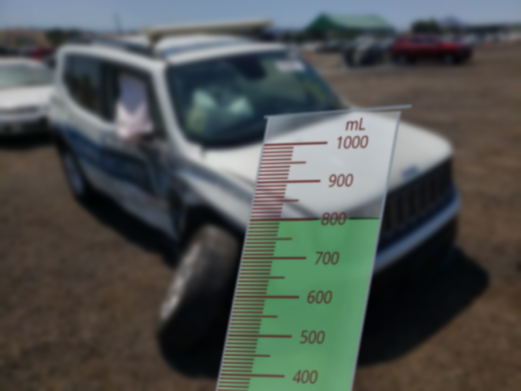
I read 800 mL
